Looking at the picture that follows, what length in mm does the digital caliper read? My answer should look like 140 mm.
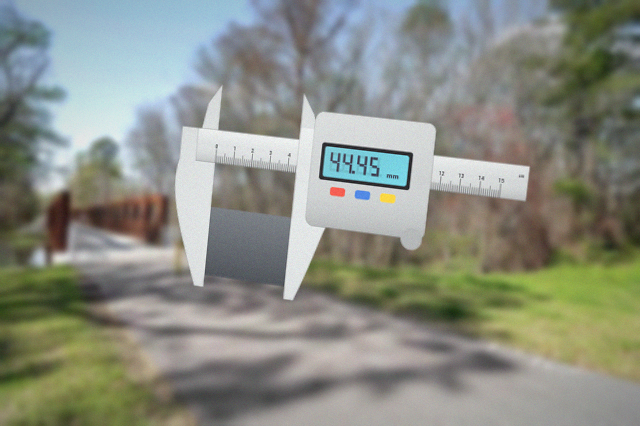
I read 44.45 mm
